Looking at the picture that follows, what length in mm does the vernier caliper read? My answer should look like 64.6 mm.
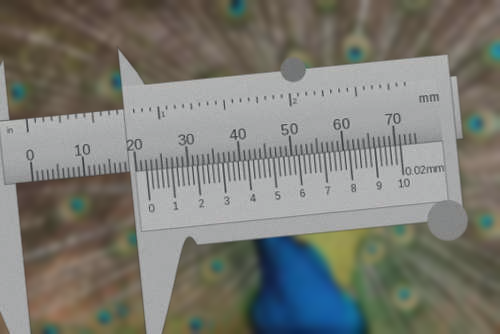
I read 22.0 mm
